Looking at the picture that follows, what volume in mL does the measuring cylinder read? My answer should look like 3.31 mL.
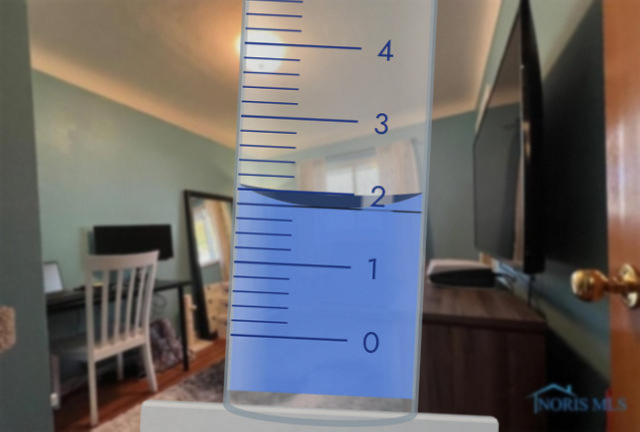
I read 1.8 mL
